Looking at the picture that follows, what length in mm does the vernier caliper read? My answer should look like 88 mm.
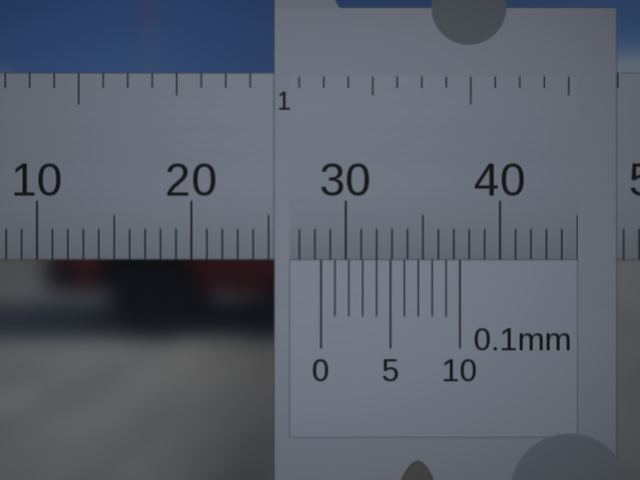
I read 28.4 mm
